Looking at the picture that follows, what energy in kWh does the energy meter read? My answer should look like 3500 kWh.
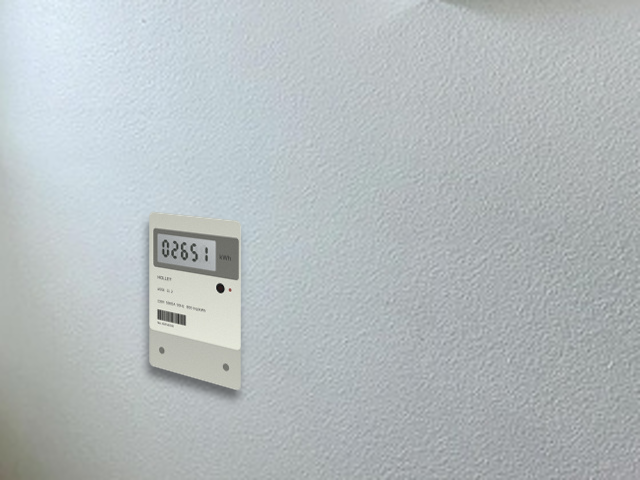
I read 2651 kWh
